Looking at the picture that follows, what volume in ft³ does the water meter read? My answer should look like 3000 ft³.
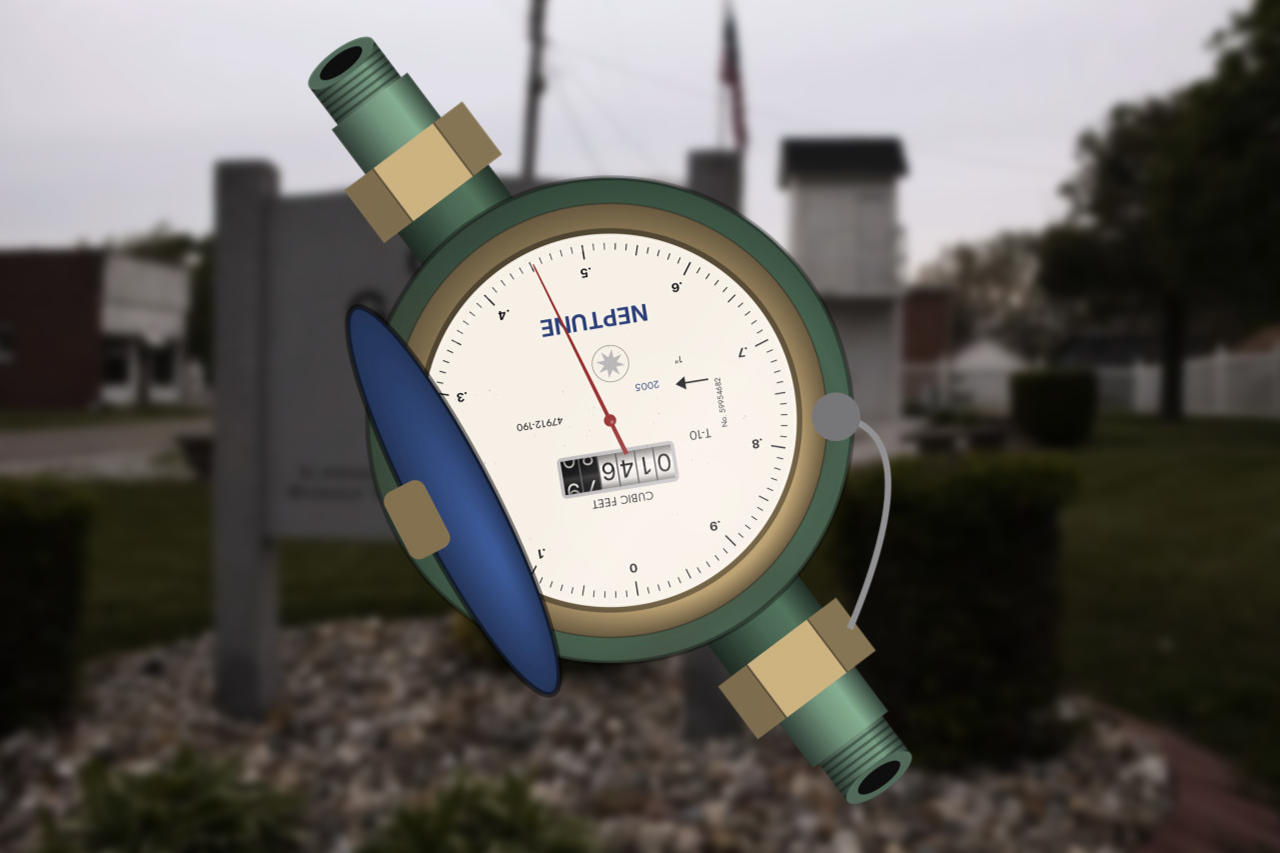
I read 14679.45 ft³
